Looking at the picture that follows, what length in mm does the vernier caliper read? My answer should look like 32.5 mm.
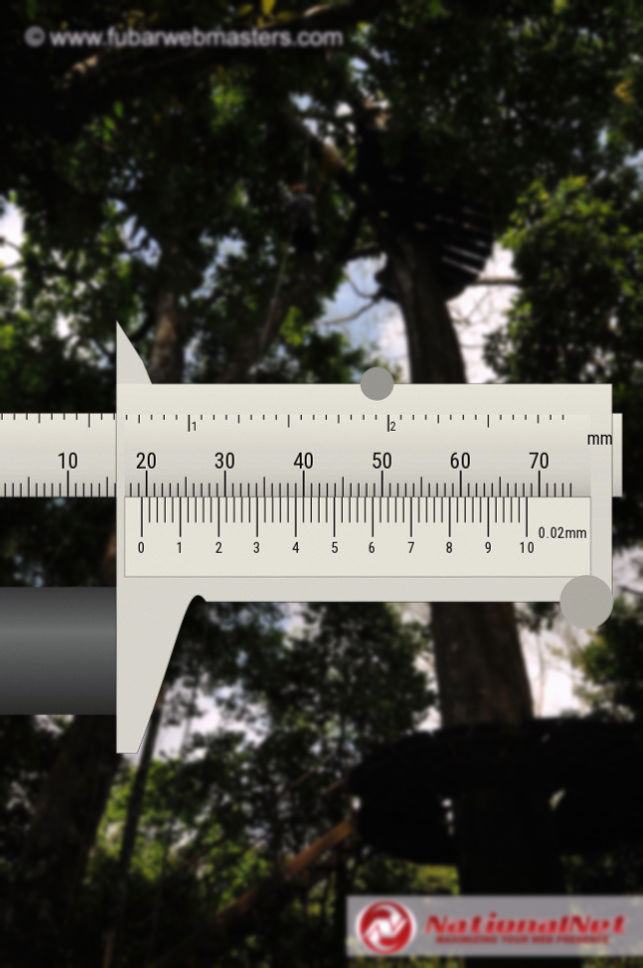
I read 19.4 mm
